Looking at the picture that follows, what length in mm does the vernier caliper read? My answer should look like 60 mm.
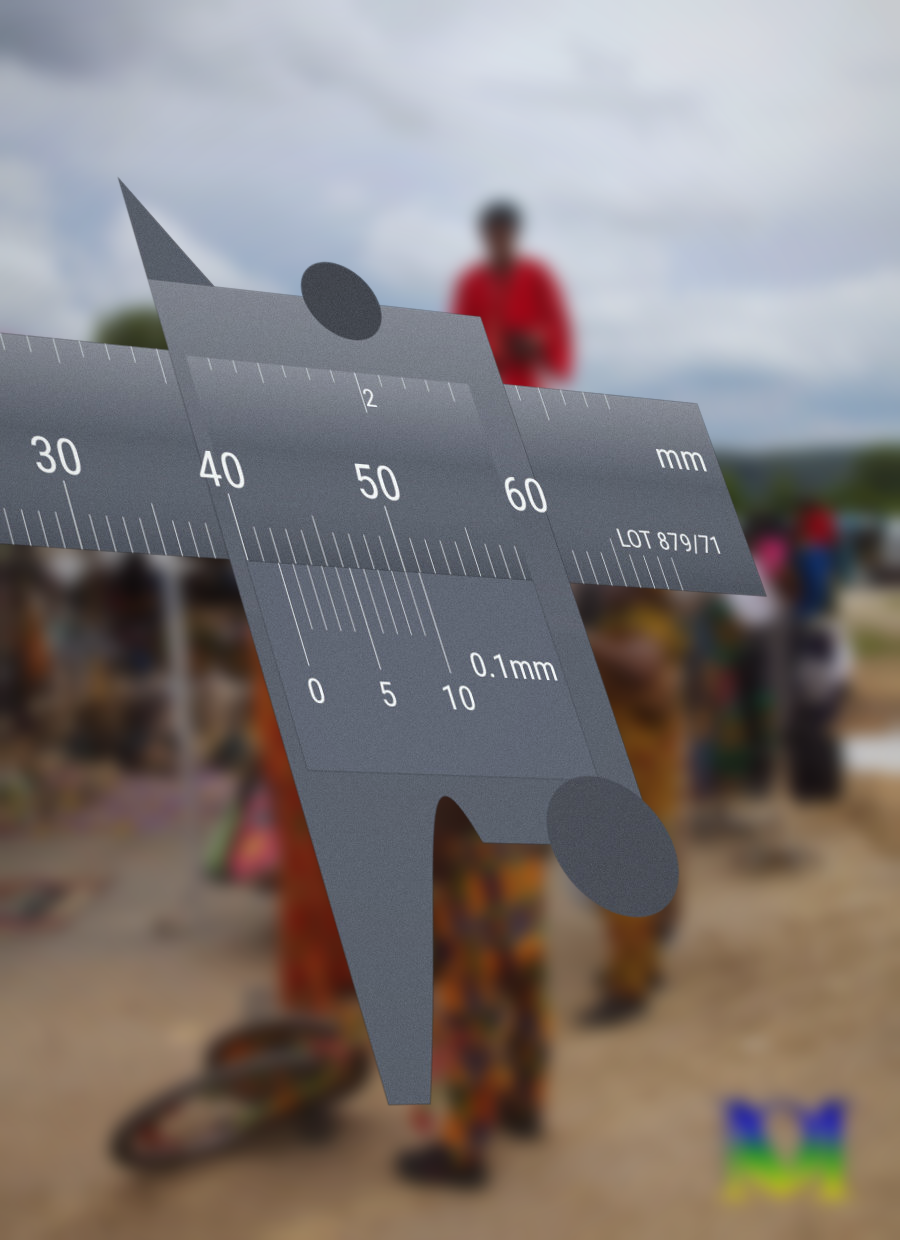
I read 41.9 mm
